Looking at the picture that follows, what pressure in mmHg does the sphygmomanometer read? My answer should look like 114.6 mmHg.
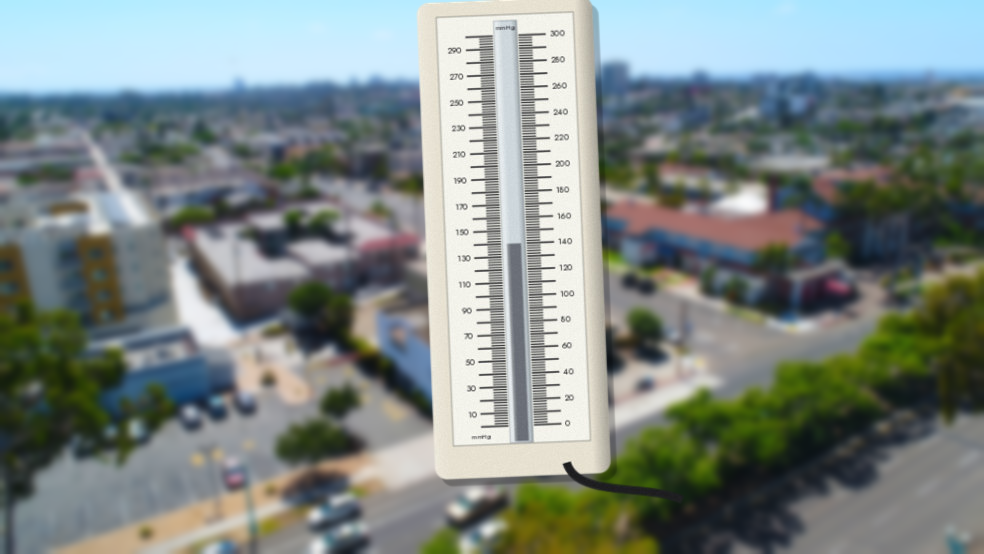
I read 140 mmHg
